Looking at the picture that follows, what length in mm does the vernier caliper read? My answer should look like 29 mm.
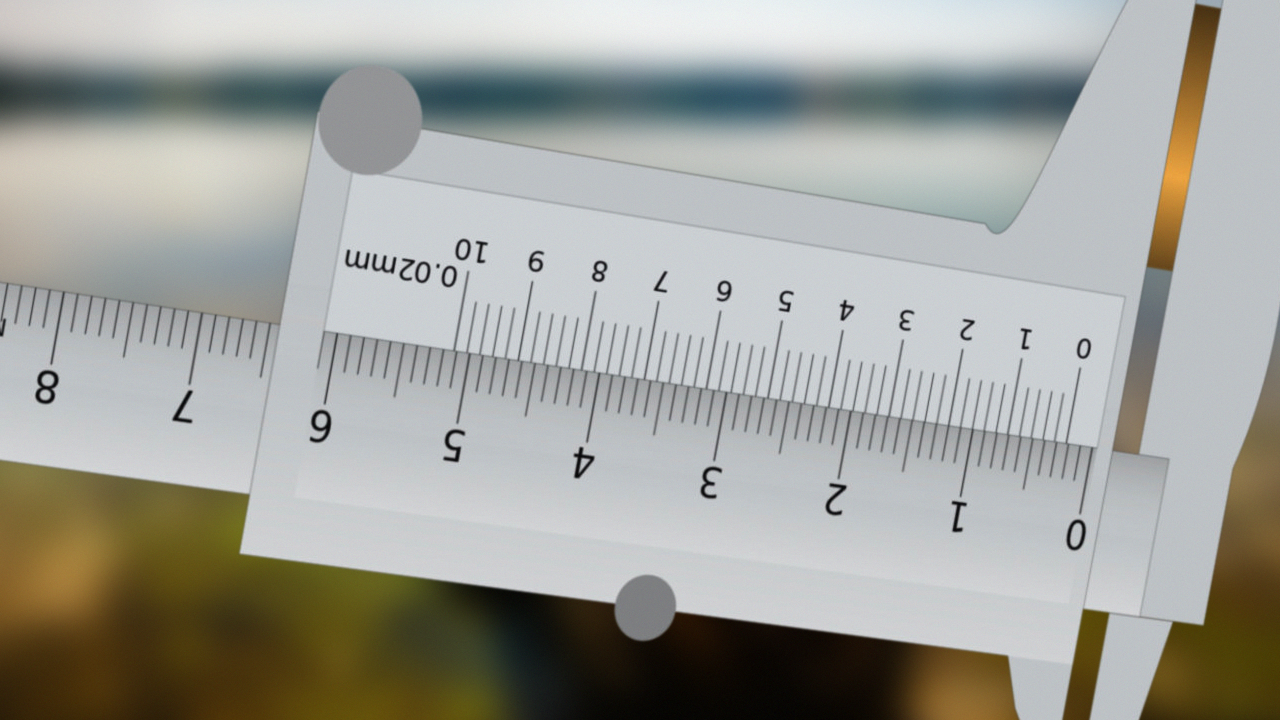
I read 2.2 mm
